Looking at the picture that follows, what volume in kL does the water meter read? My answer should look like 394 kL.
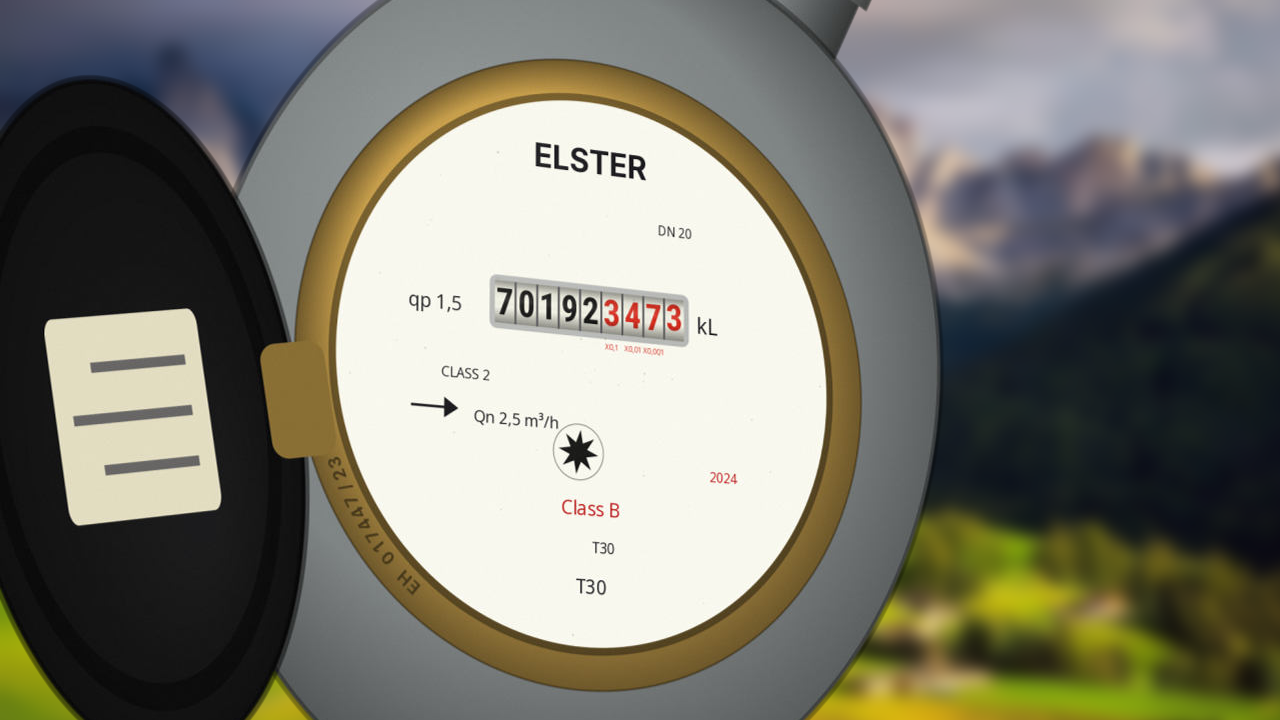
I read 70192.3473 kL
